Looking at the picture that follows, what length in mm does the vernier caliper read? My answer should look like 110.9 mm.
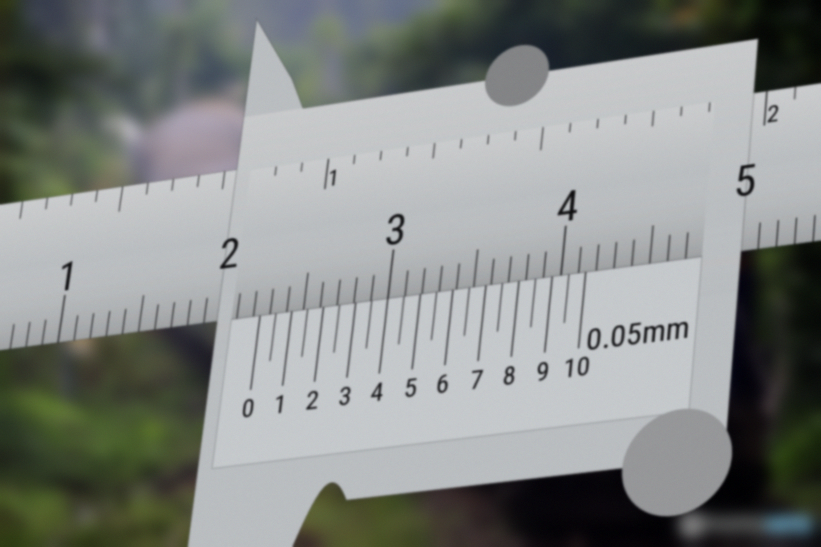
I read 22.4 mm
